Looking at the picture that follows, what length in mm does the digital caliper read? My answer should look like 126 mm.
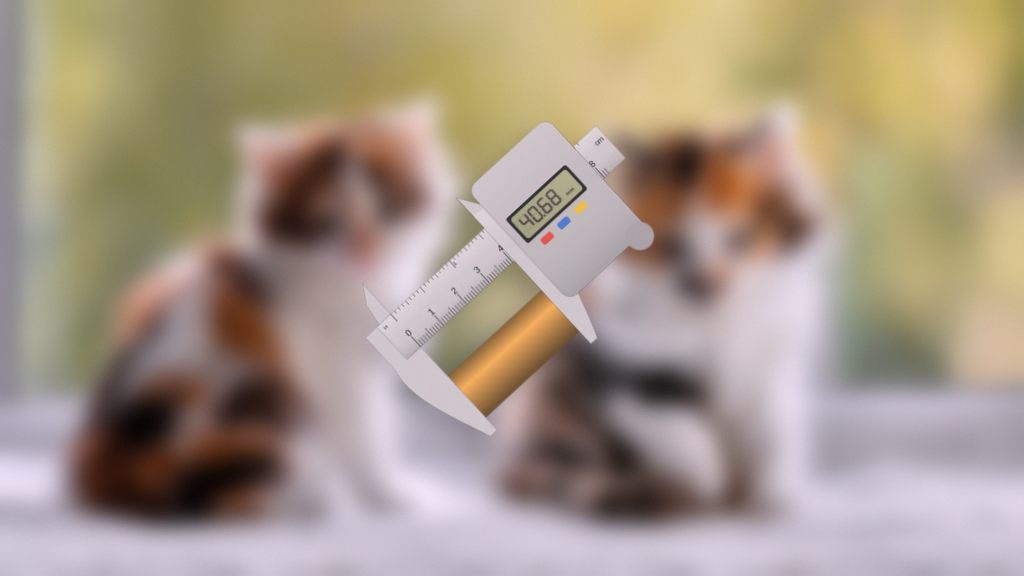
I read 40.68 mm
